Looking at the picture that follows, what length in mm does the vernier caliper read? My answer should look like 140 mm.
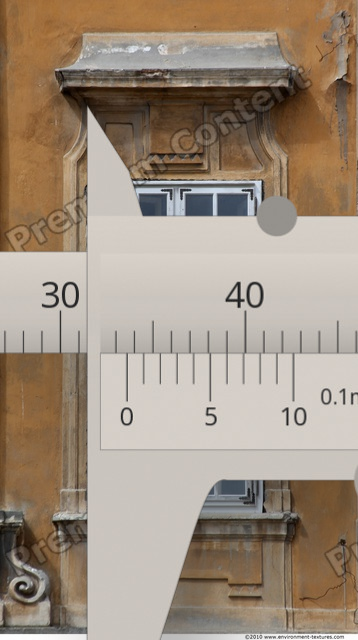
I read 33.6 mm
